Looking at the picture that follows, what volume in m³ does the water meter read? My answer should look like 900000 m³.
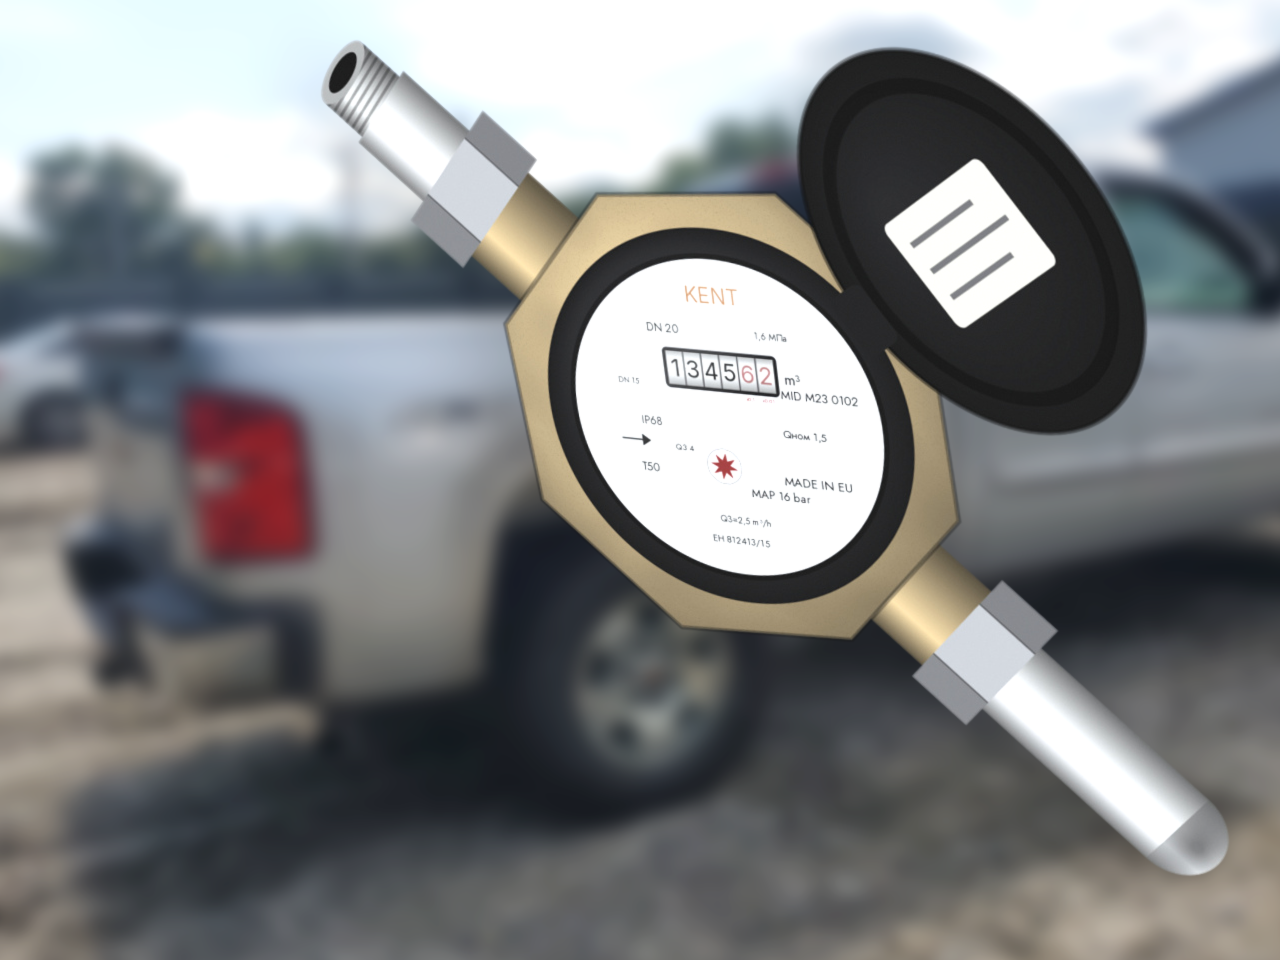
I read 1345.62 m³
